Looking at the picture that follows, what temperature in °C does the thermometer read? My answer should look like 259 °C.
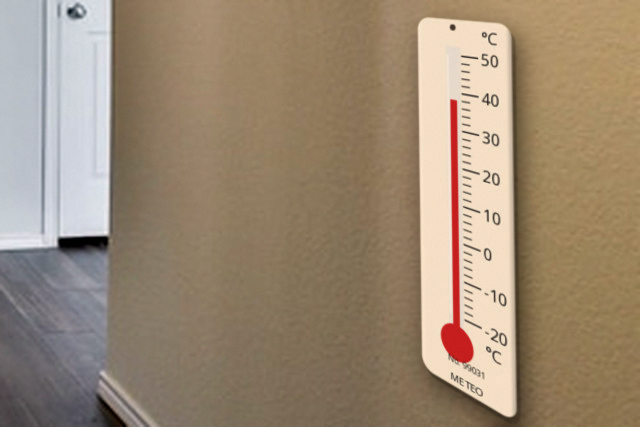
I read 38 °C
